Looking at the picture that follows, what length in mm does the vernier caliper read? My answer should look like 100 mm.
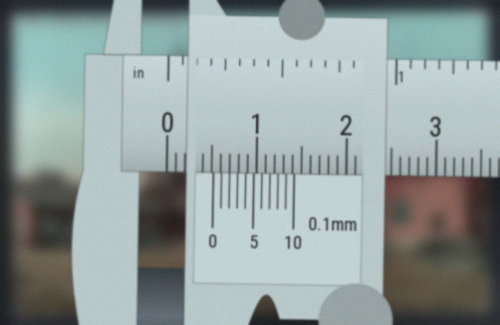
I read 5.2 mm
